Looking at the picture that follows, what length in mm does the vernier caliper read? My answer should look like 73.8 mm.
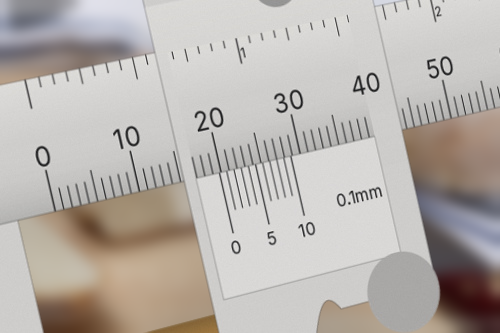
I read 19.8 mm
